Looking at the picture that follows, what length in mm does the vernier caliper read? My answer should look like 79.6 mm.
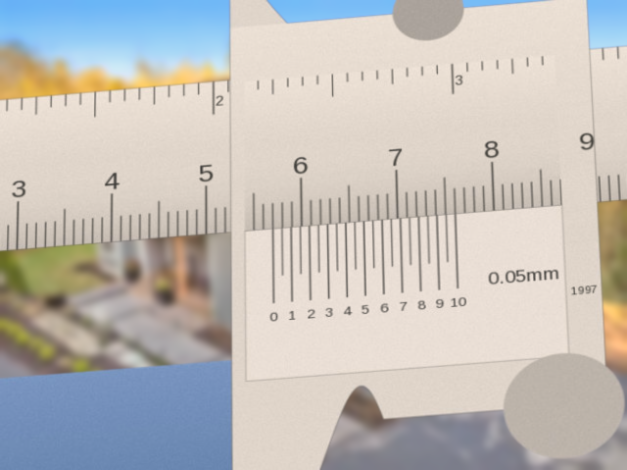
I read 57.0 mm
